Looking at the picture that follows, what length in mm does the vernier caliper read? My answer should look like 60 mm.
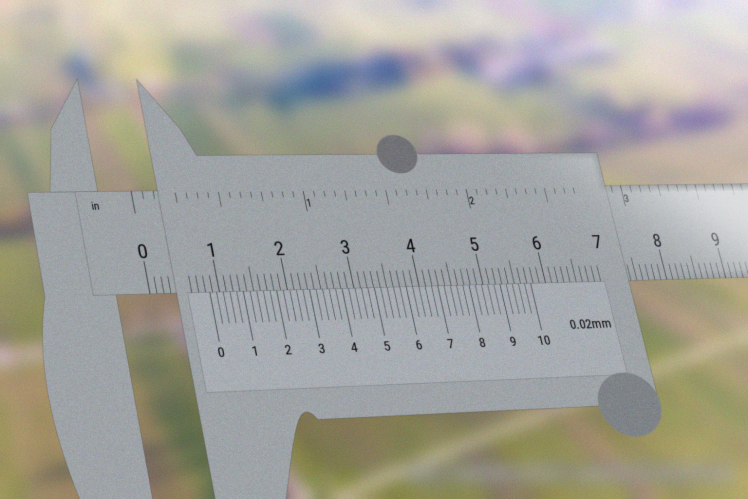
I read 8.6 mm
